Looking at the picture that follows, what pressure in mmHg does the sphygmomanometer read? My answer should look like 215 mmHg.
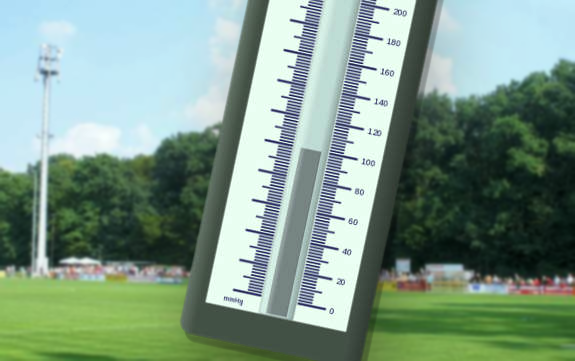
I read 100 mmHg
